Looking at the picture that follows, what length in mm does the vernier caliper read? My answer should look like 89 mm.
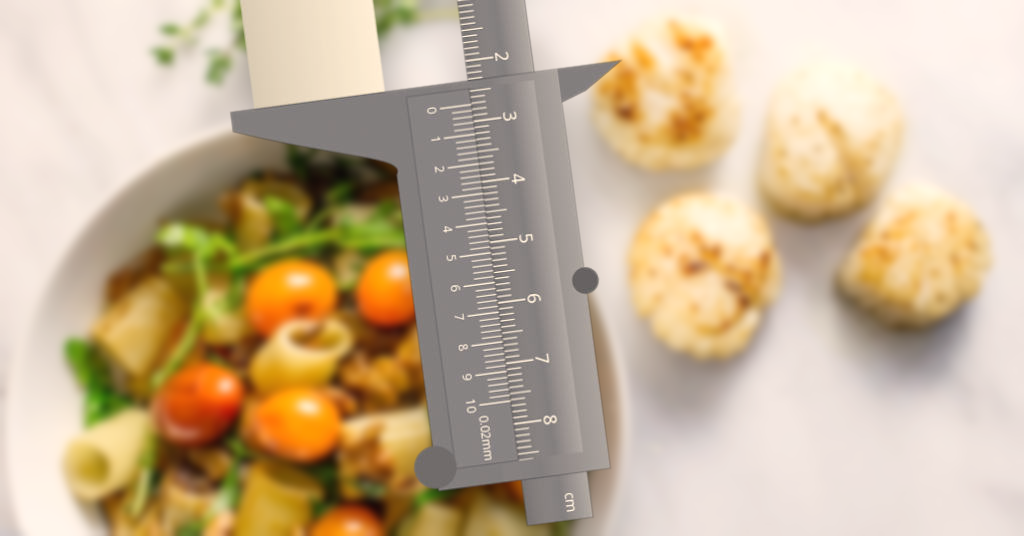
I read 27.2 mm
